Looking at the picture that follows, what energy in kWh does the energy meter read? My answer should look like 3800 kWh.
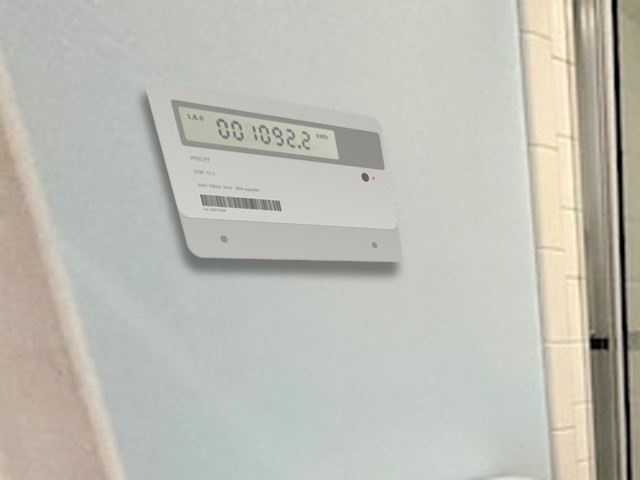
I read 1092.2 kWh
